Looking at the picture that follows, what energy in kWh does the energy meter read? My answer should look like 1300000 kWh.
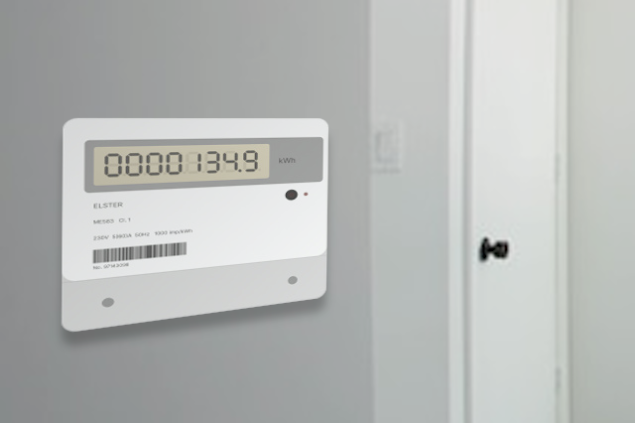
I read 134.9 kWh
